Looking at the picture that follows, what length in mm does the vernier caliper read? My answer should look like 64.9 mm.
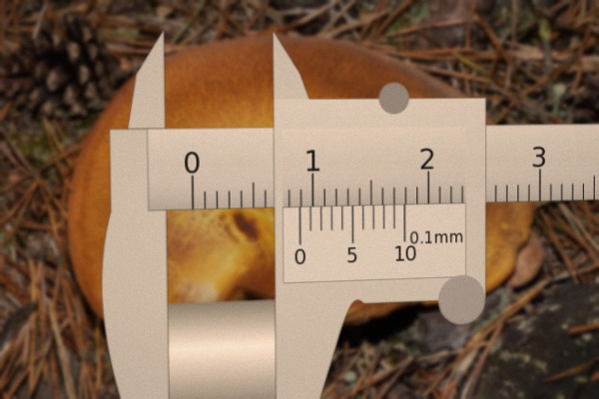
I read 8.9 mm
